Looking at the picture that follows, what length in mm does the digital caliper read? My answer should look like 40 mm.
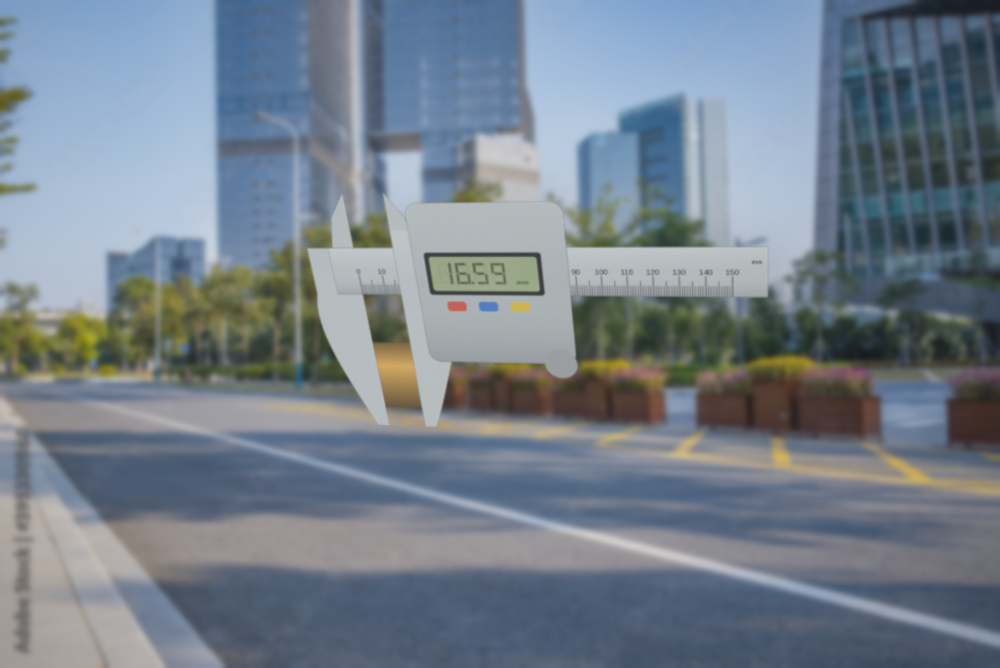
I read 16.59 mm
